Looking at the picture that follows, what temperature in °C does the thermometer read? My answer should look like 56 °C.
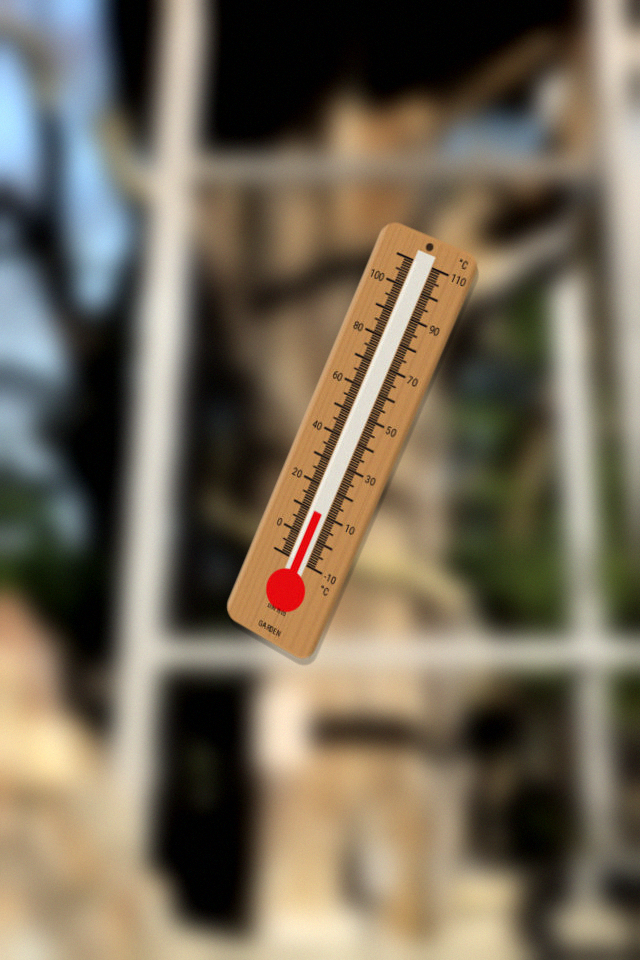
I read 10 °C
